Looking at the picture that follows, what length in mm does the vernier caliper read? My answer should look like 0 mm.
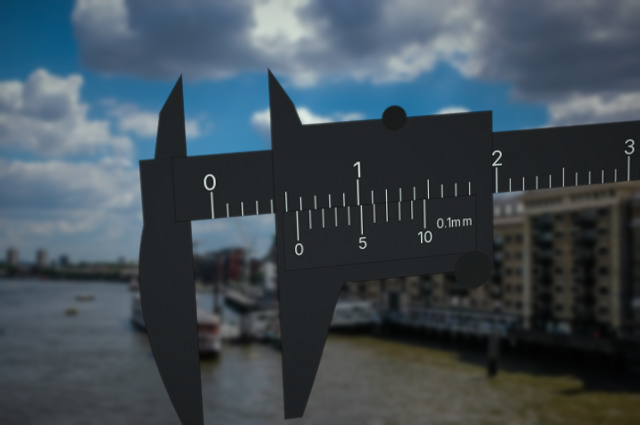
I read 5.7 mm
